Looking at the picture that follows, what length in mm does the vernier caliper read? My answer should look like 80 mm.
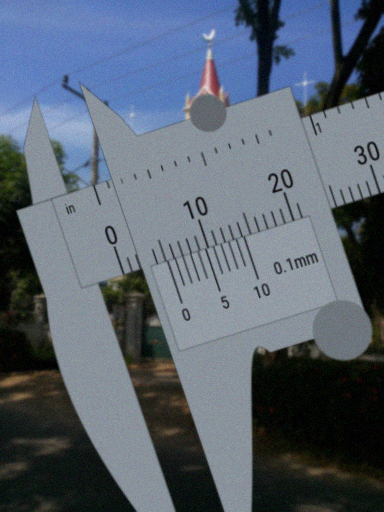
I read 5.2 mm
